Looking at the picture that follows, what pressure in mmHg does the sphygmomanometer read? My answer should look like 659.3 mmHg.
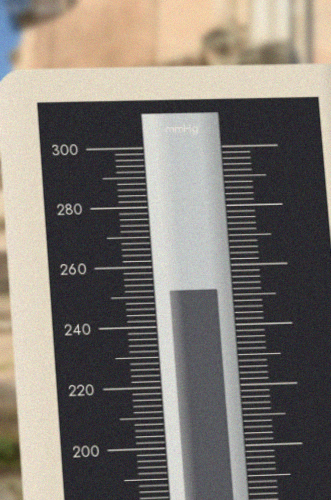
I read 252 mmHg
